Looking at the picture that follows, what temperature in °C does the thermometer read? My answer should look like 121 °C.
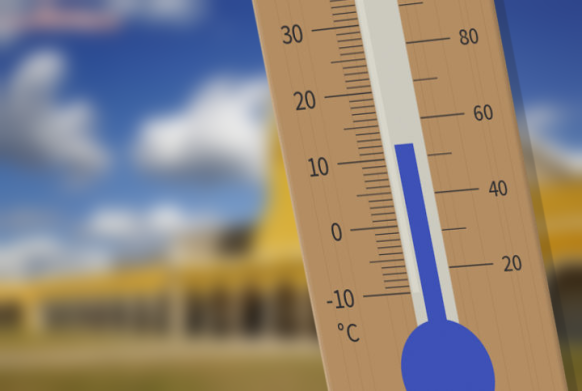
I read 12 °C
